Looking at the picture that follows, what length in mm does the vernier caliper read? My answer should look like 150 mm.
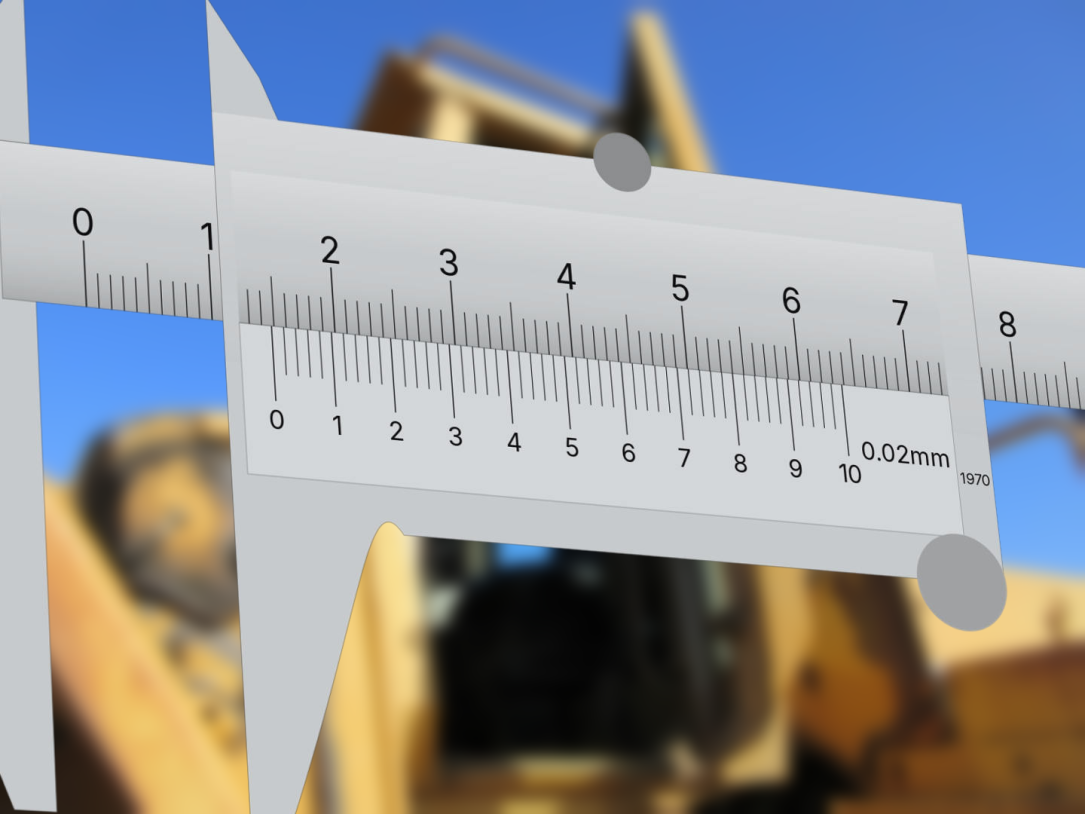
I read 14.8 mm
